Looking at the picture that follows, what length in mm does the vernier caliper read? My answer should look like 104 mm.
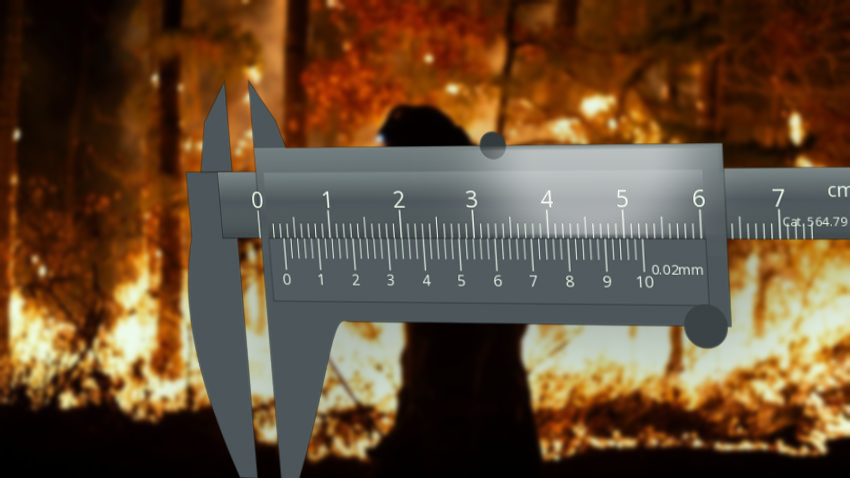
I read 3.4 mm
